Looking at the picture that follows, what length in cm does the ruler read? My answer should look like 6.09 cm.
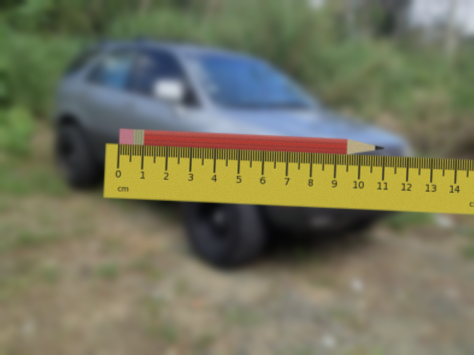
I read 11 cm
